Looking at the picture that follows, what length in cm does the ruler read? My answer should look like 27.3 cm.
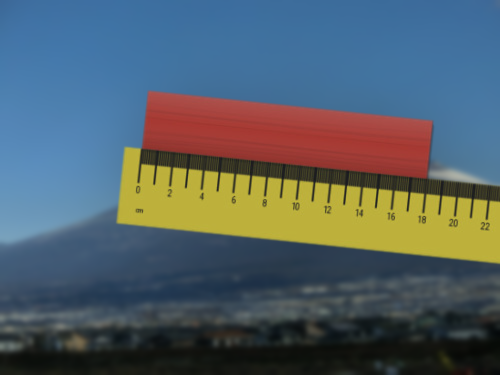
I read 18 cm
